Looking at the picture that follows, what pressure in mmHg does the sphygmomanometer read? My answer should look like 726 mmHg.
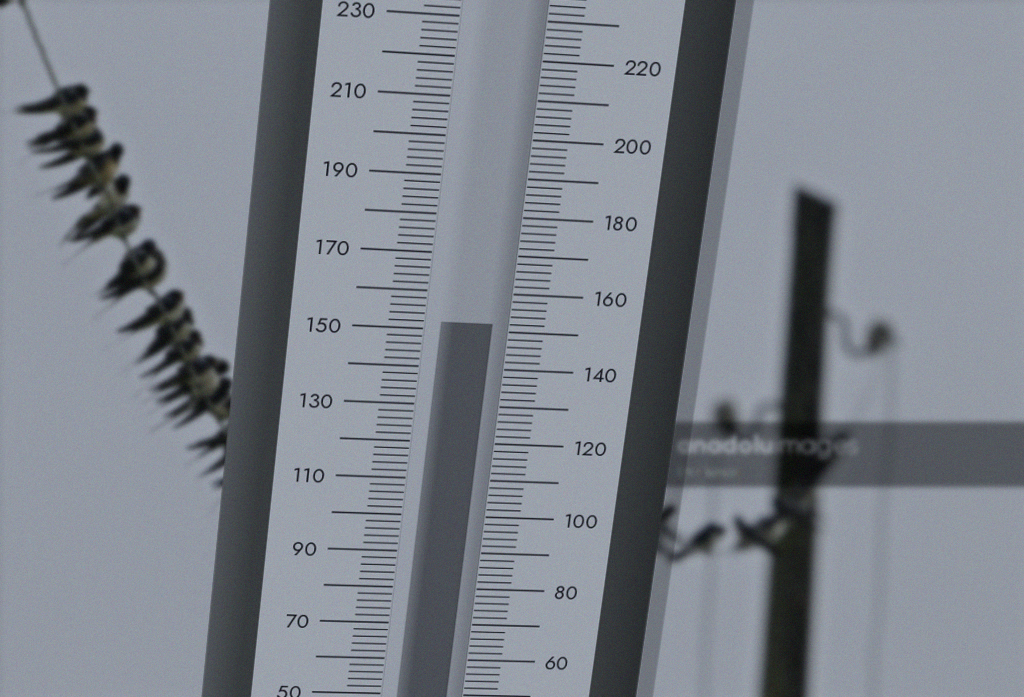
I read 152 mmHg
